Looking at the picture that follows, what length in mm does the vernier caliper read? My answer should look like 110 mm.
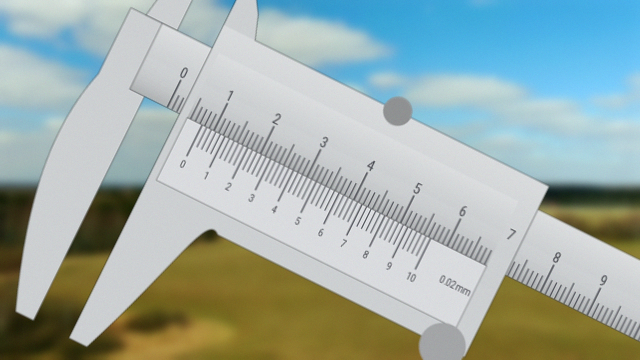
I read 7.5 mm
